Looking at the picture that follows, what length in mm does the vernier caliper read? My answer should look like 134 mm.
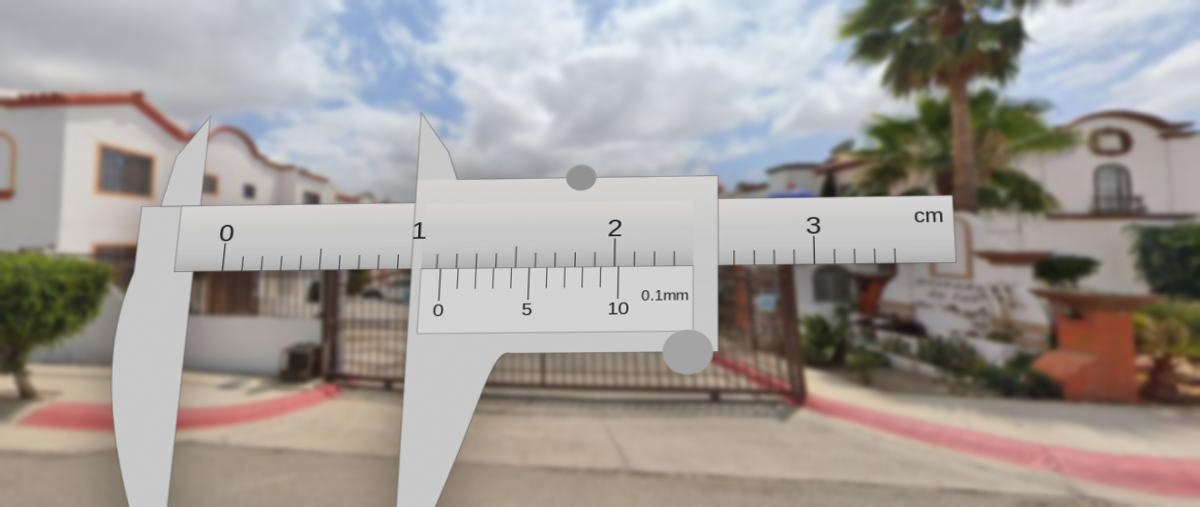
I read 11.2 mm
